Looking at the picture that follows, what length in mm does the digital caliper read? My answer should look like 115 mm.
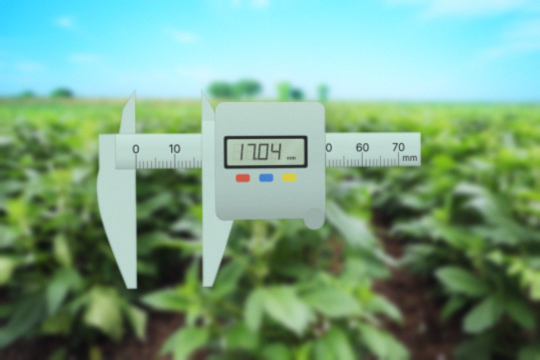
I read 17.04 mm
